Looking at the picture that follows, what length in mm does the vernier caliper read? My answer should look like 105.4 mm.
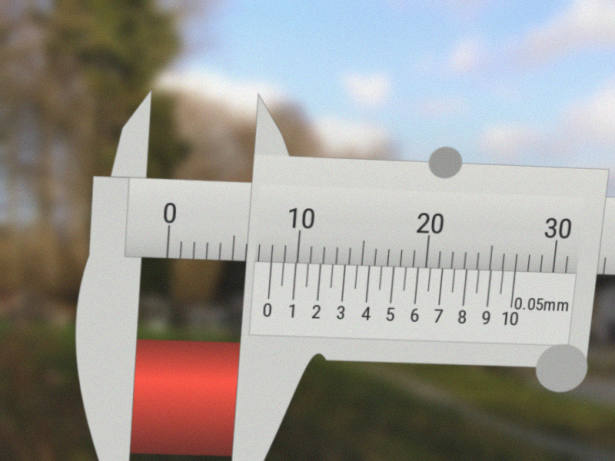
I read 8.0 mm
